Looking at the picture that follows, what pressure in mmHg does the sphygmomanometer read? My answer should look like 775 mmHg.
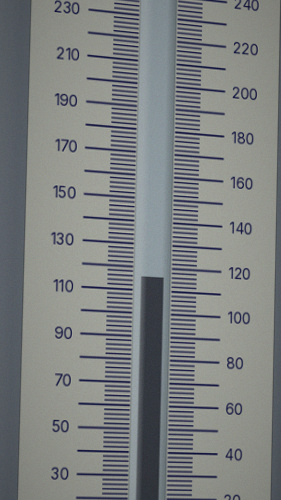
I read 116 mmHg
